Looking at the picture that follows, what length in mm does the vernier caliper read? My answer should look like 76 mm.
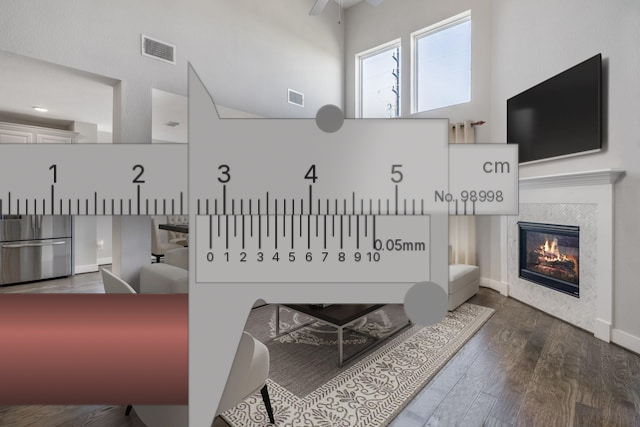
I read 28.4 mm
